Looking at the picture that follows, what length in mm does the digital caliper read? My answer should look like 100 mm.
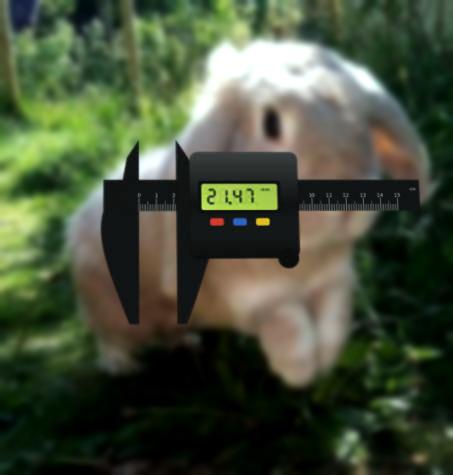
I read 21.47 mm
